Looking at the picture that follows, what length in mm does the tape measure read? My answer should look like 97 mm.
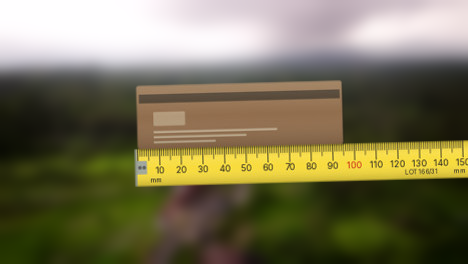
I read 95 mm
